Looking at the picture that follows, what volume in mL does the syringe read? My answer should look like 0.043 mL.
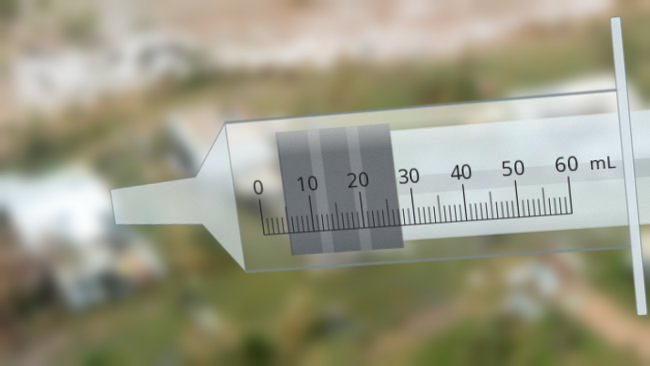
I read 5 mL
